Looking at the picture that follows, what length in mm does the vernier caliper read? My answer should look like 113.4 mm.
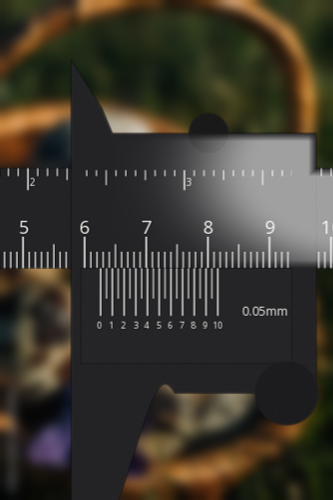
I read 62.6 mm
